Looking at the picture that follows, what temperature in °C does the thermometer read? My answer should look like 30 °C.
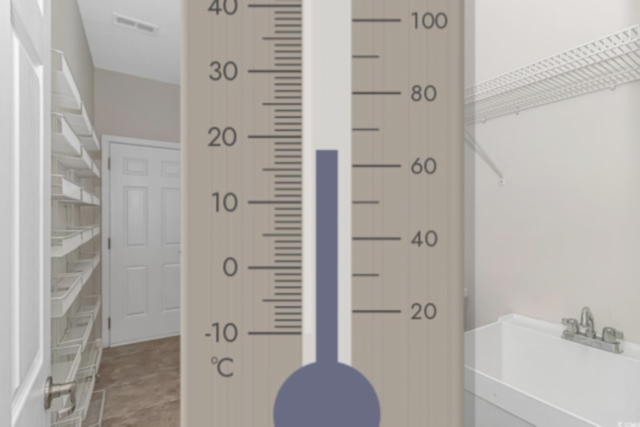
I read 18 °C
